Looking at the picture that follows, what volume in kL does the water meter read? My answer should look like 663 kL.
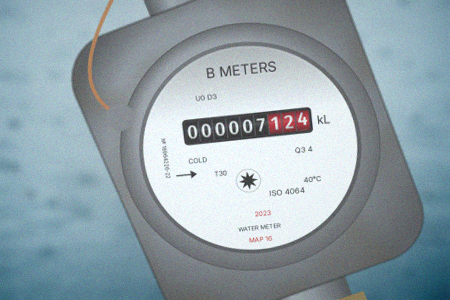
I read 7.124 kL
